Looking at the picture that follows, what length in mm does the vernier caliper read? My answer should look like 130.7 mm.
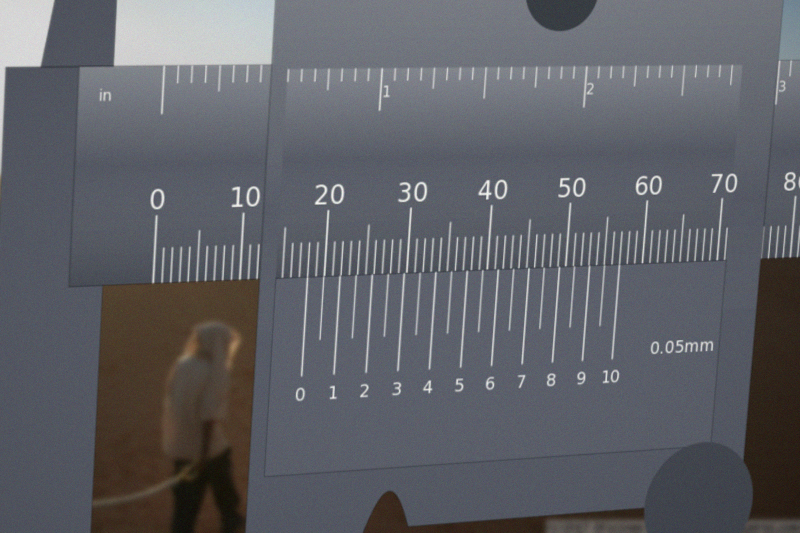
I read 18.0 mm
